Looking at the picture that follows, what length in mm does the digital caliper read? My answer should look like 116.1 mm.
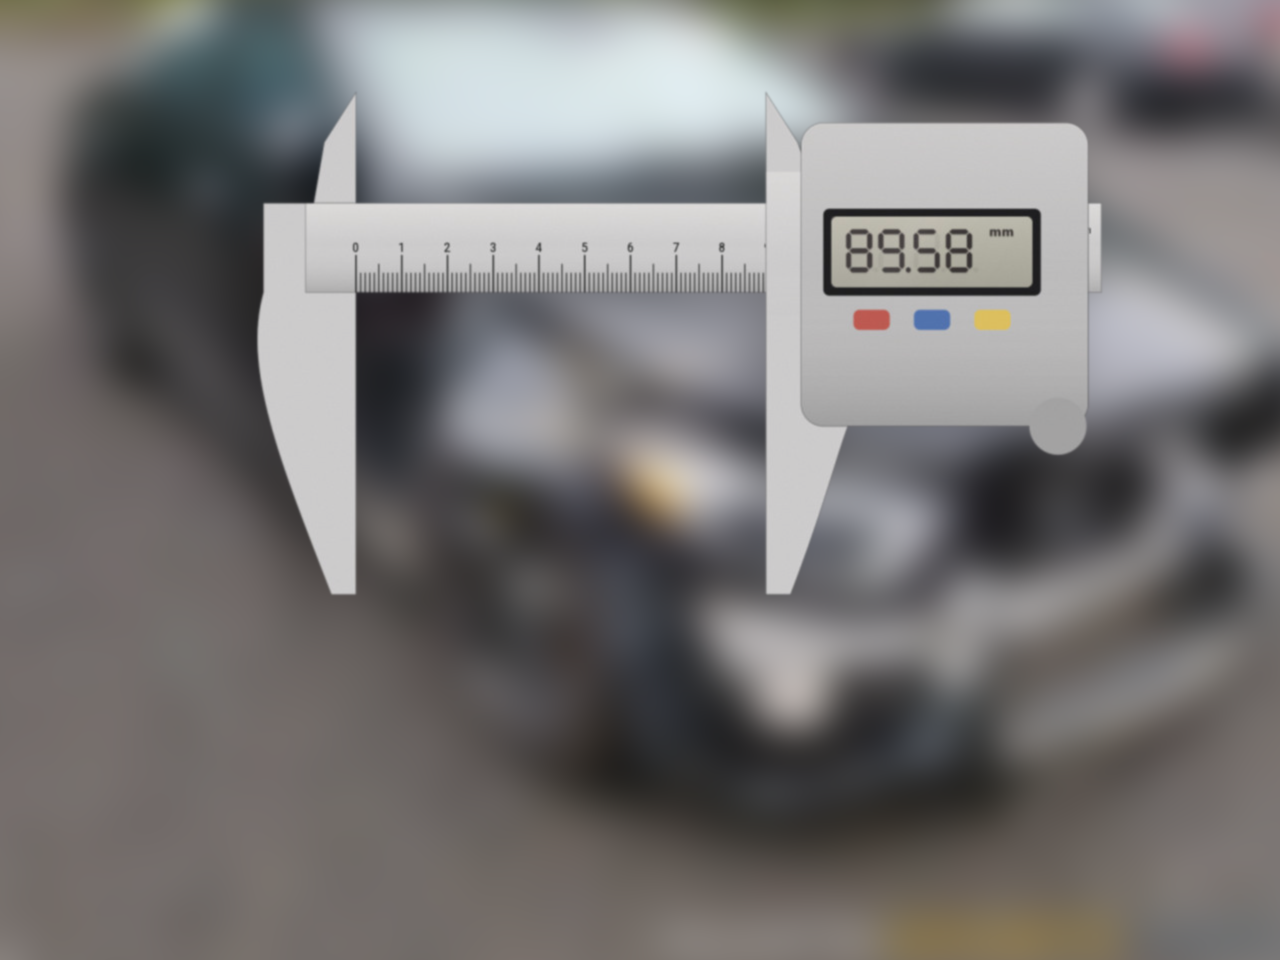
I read 89.58 mm
